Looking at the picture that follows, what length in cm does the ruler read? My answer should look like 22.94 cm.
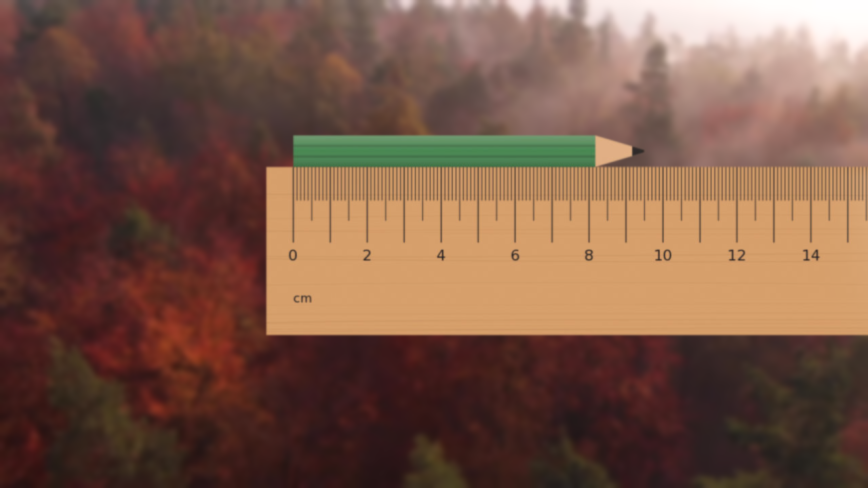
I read 9.5 cm
